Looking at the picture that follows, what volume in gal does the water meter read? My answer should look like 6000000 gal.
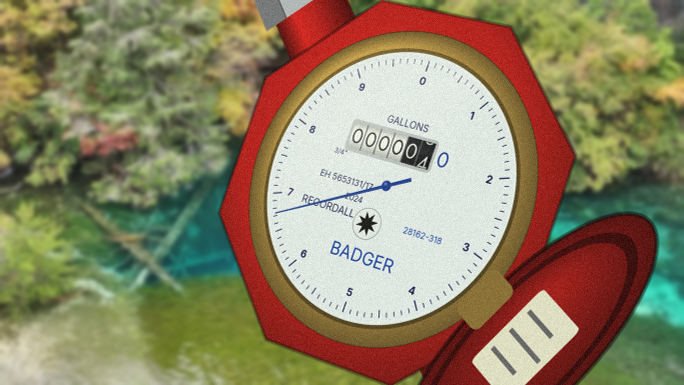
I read 36.7 gal
